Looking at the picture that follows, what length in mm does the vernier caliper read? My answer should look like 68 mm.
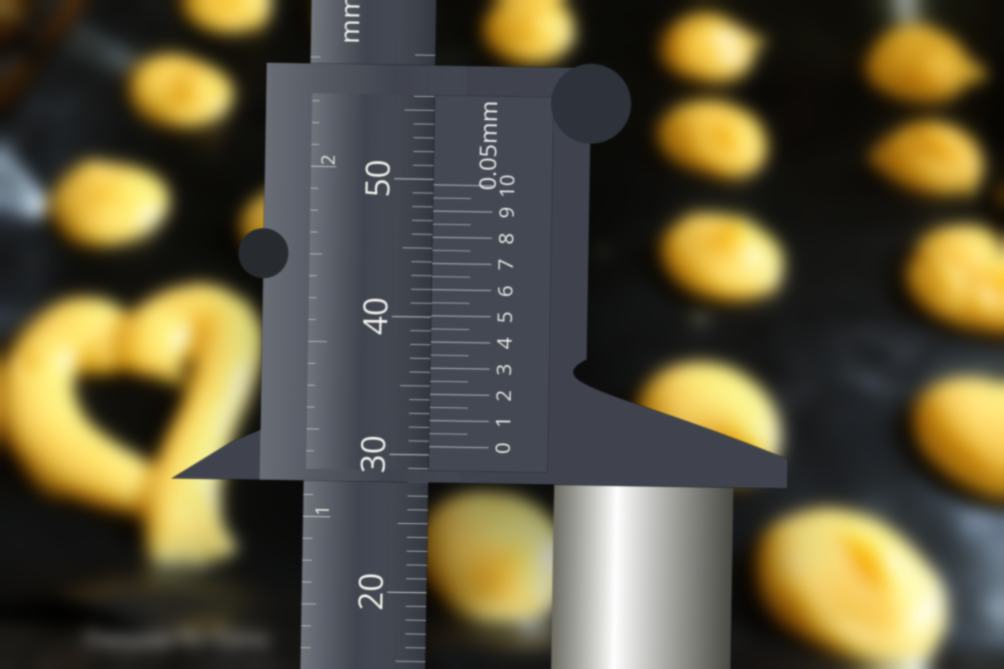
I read 30.6 mm
